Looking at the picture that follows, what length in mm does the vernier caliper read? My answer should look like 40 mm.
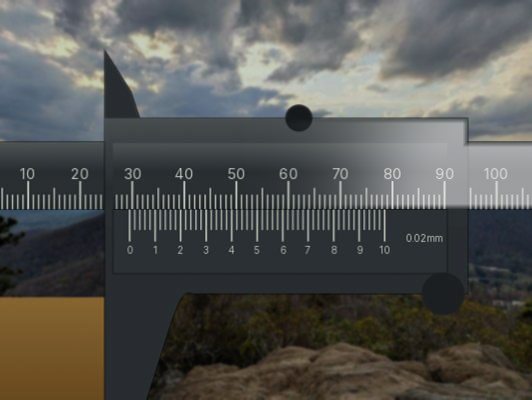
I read 29.5 mm
